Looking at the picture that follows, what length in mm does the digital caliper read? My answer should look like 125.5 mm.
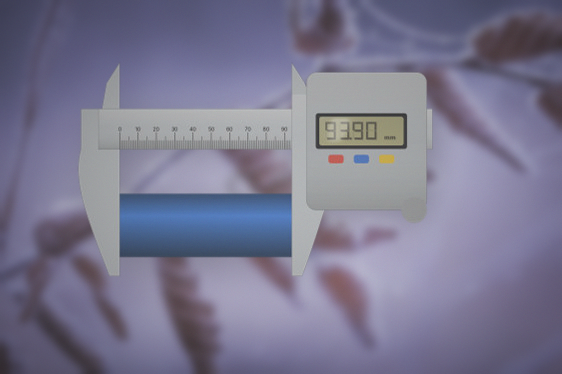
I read 93.90 mm
